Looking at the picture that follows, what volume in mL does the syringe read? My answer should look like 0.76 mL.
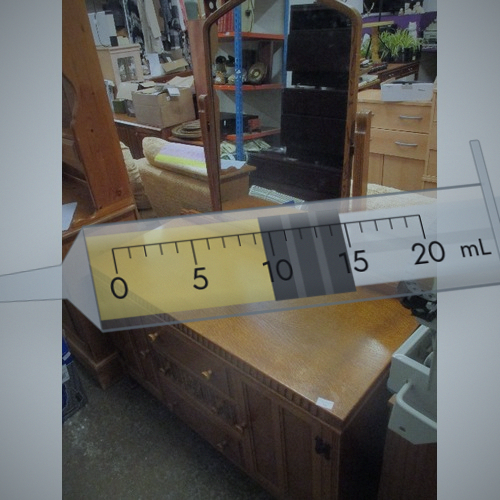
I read 9.5 mL
